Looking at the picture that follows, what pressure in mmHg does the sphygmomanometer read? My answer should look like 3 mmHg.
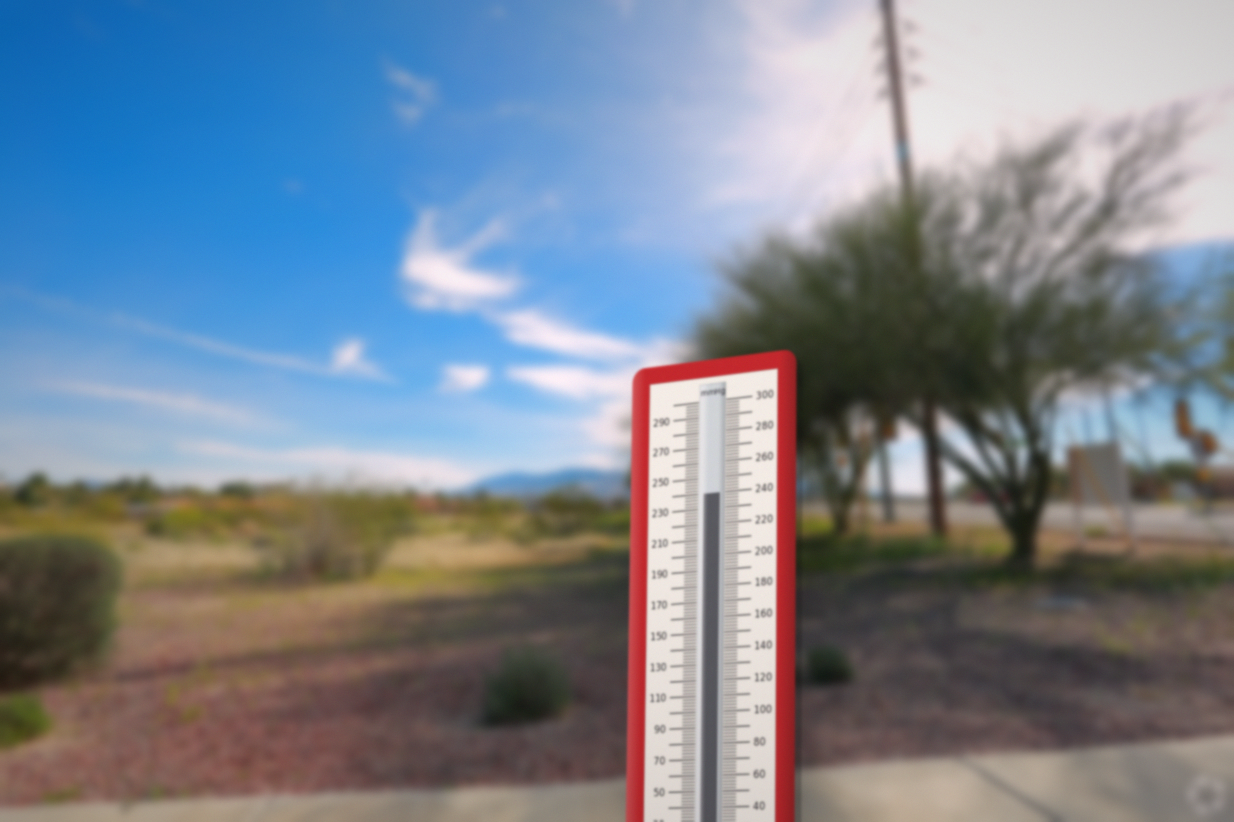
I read 240 mmHg
